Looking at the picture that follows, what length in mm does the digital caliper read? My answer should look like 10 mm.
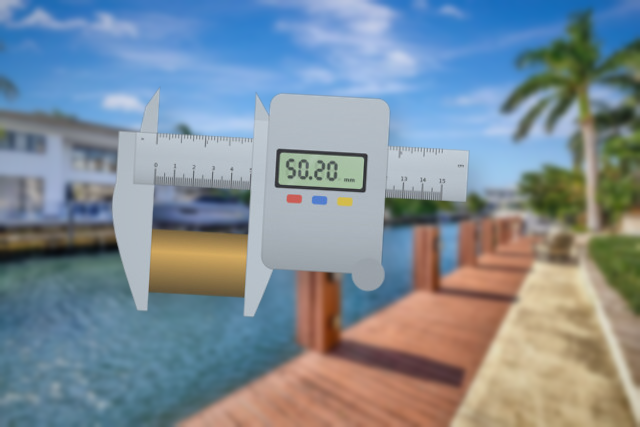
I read 50.20 mm
